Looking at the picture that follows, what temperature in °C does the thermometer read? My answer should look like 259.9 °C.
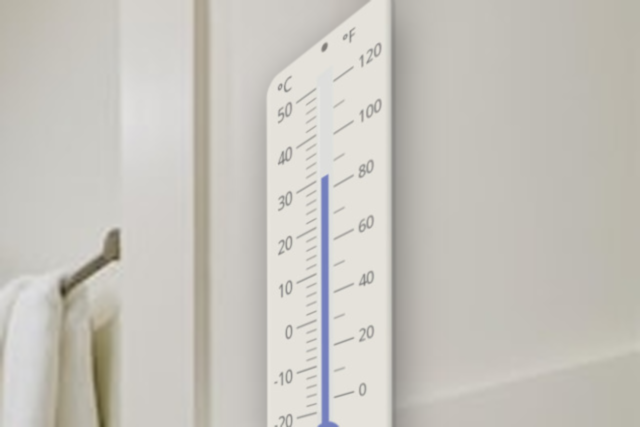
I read 30 °C
